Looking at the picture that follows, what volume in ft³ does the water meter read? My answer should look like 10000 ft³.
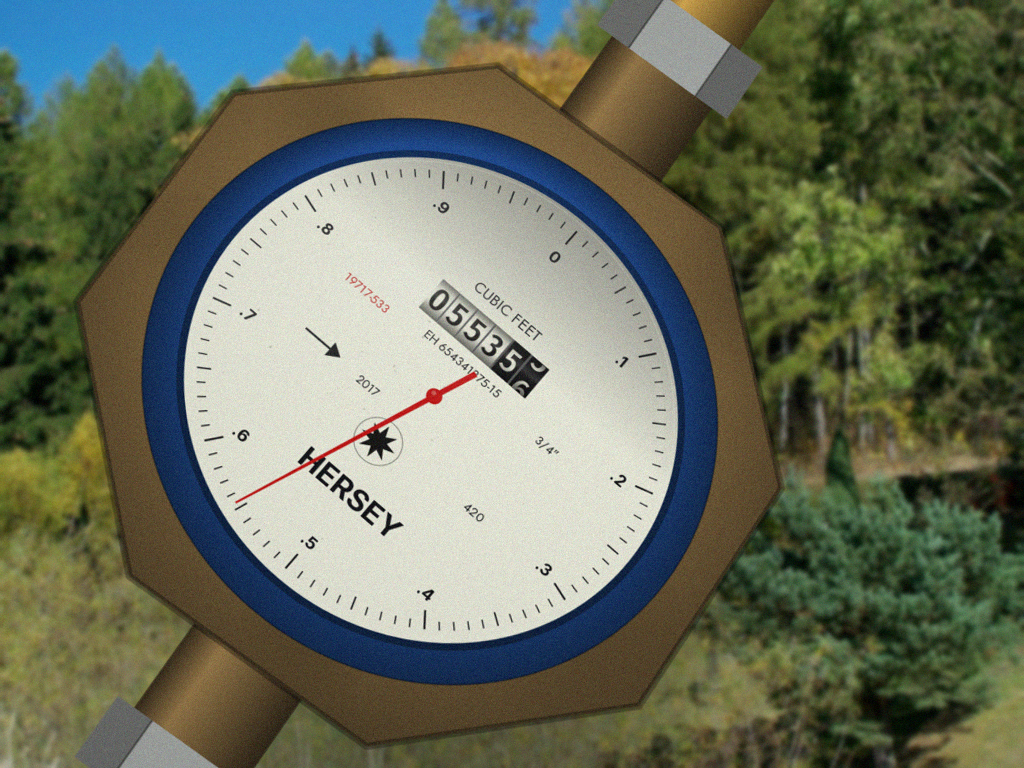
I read 55355.55 ft³
